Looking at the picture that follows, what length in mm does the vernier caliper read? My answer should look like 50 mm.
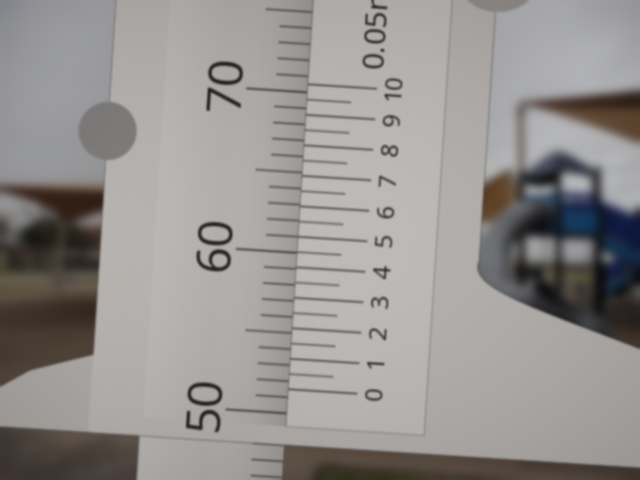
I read 51.5 mm
